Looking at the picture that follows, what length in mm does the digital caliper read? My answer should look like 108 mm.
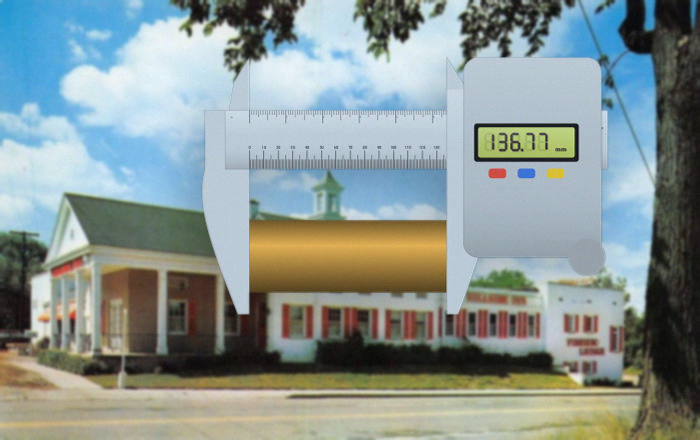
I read 136.77 mm
